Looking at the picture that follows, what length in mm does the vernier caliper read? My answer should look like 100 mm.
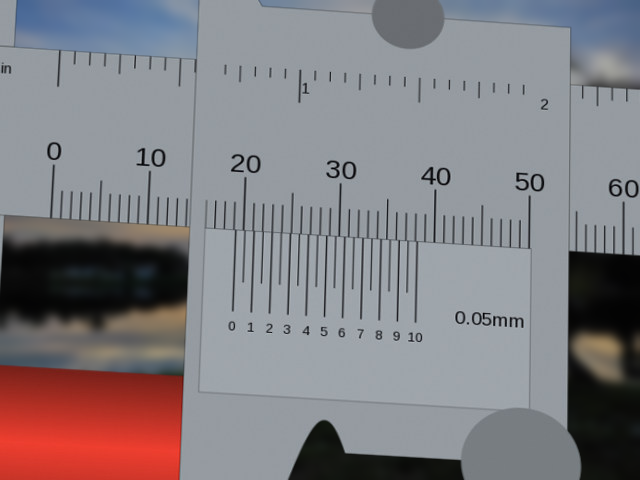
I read 19.2 mm
